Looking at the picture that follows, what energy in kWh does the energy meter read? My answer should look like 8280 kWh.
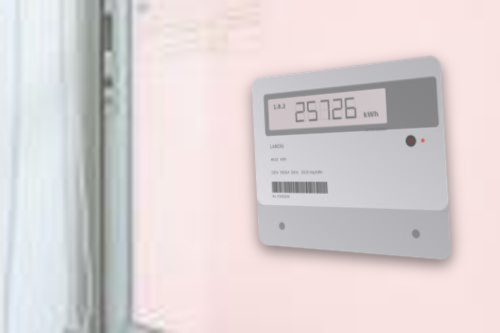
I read 25726 kWh
